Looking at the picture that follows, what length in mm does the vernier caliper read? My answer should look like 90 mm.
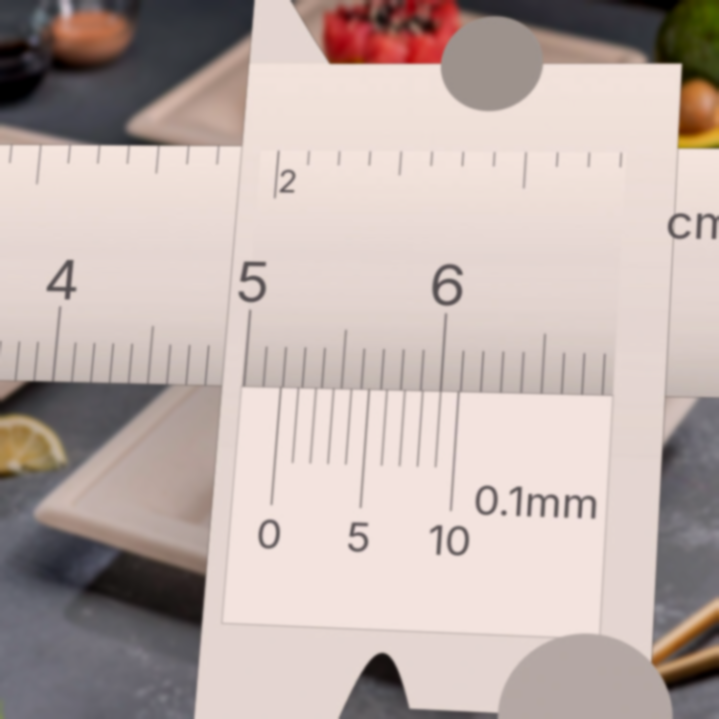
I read 51.9 mm
